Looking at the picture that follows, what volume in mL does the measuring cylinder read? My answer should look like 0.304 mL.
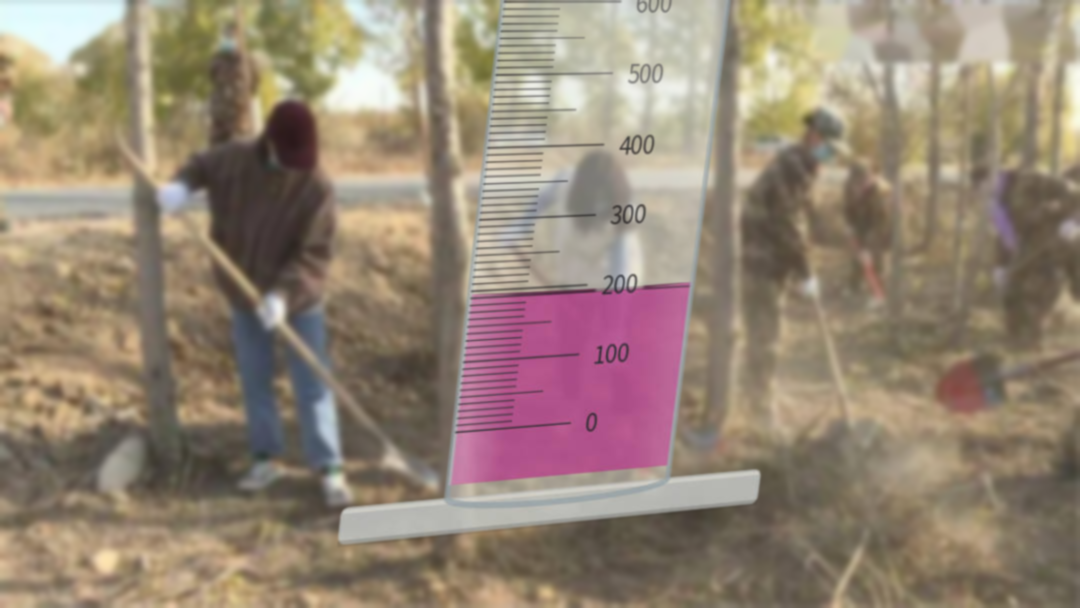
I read 190 mL
